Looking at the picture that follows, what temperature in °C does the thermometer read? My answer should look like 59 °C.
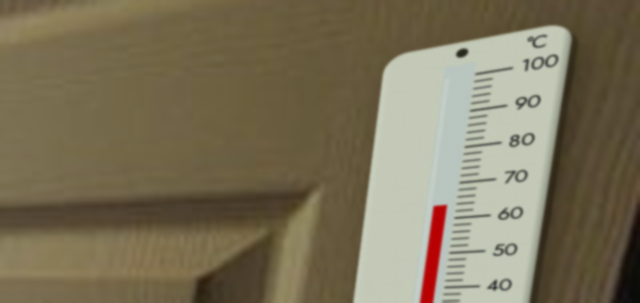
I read 64 °C
